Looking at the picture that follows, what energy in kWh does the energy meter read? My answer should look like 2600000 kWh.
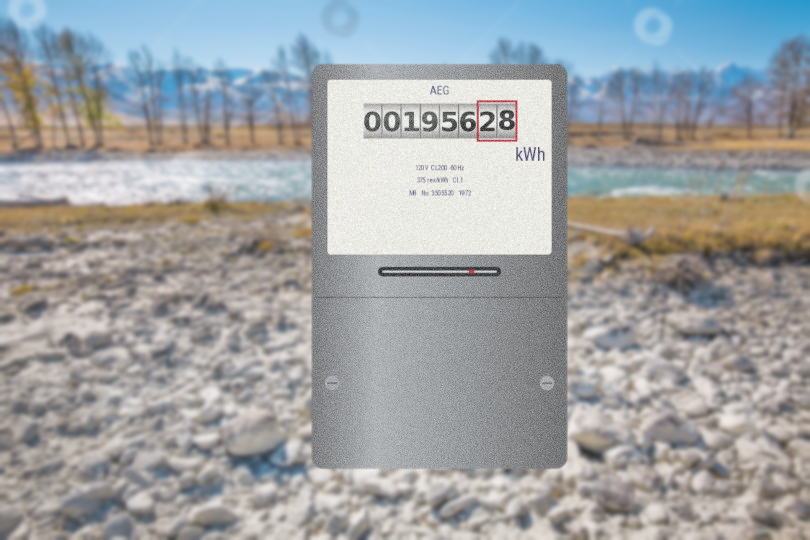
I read 1956.28 kWh
